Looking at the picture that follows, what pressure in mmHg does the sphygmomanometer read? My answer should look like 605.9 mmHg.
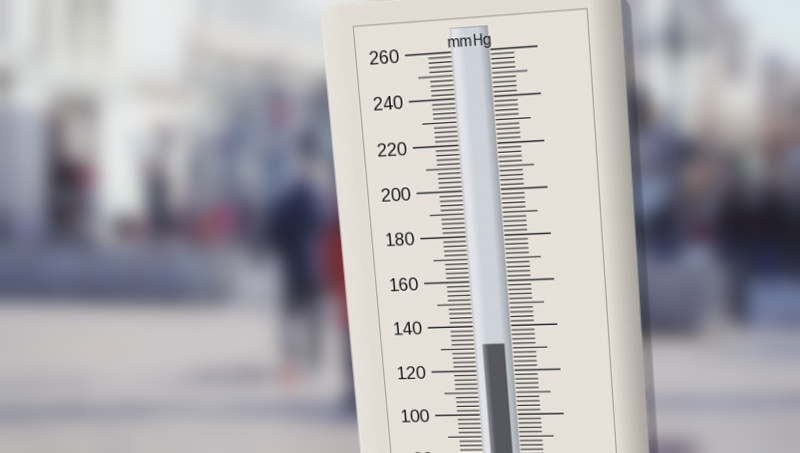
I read 132 mmHg
